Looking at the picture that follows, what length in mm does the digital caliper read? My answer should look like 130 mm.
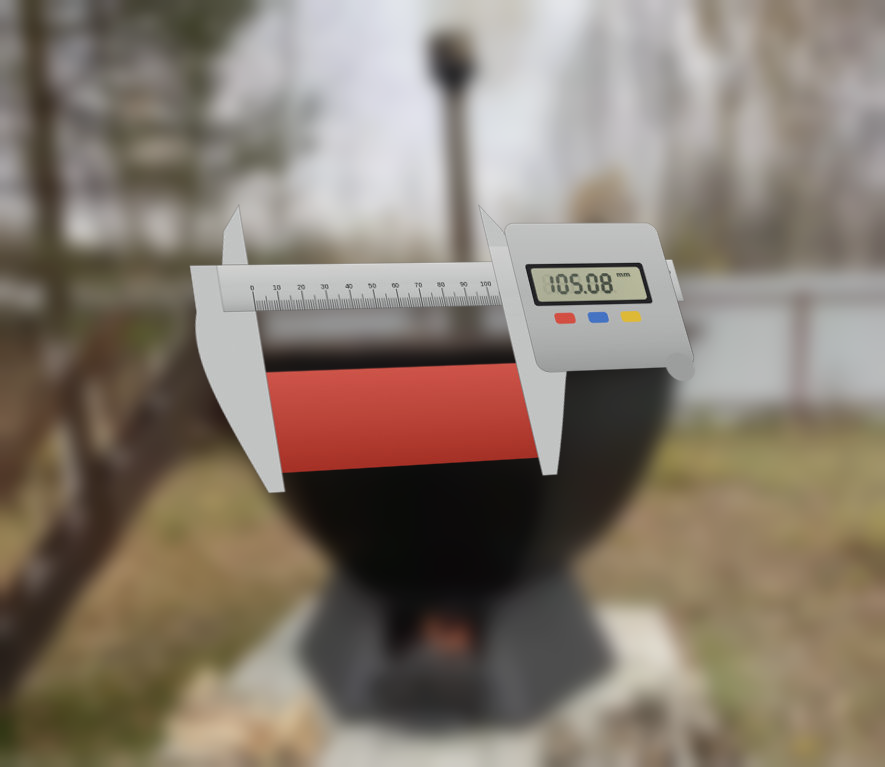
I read 105.08 mm
